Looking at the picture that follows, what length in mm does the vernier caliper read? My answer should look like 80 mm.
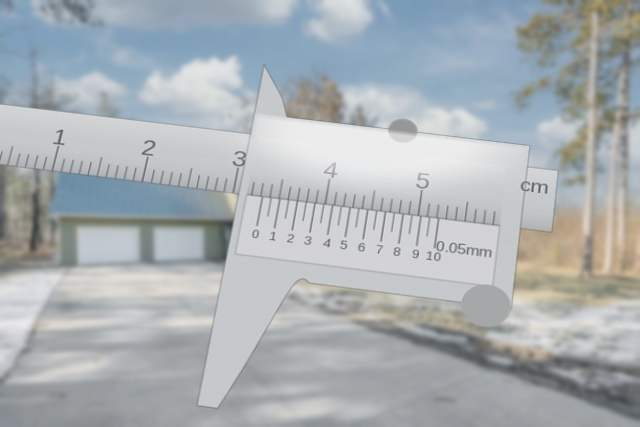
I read 33.2 mm
